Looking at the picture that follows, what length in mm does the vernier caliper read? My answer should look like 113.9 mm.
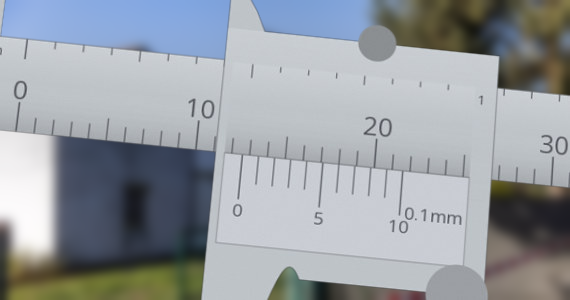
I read 12.6 mm
